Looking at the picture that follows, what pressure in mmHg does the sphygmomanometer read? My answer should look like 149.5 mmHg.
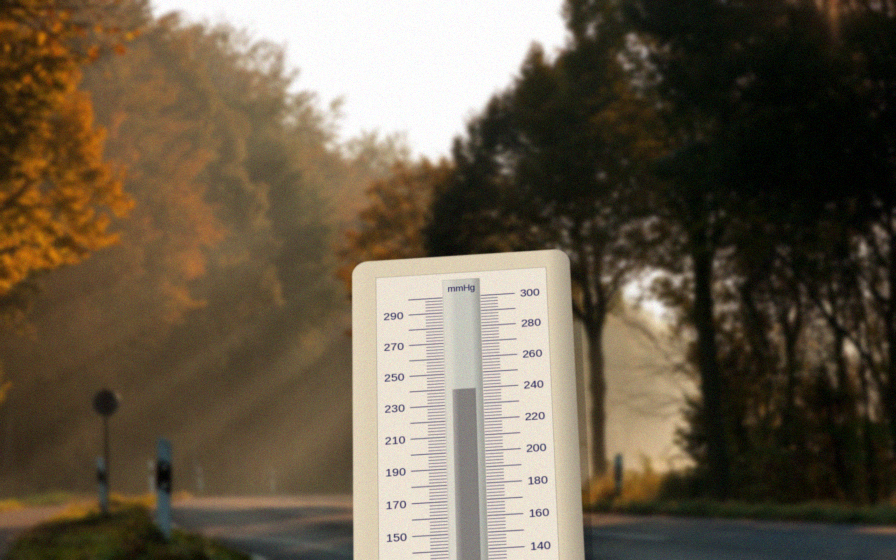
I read 240 mmHg
